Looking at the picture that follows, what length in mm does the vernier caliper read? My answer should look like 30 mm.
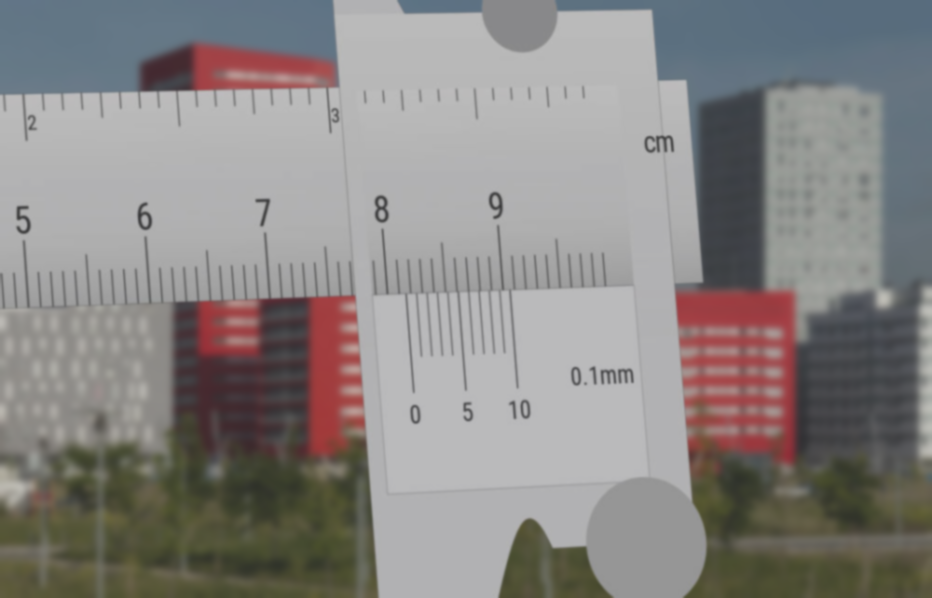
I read 81.6 mm
